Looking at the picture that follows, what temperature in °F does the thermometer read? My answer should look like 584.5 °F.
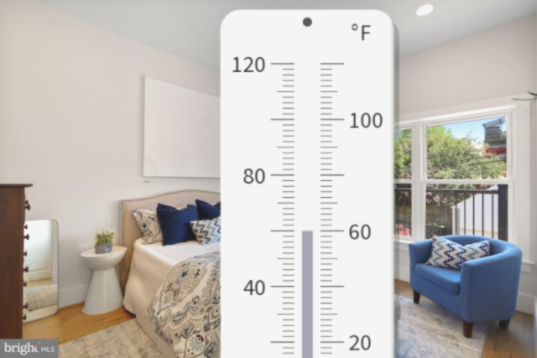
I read 60 °F
